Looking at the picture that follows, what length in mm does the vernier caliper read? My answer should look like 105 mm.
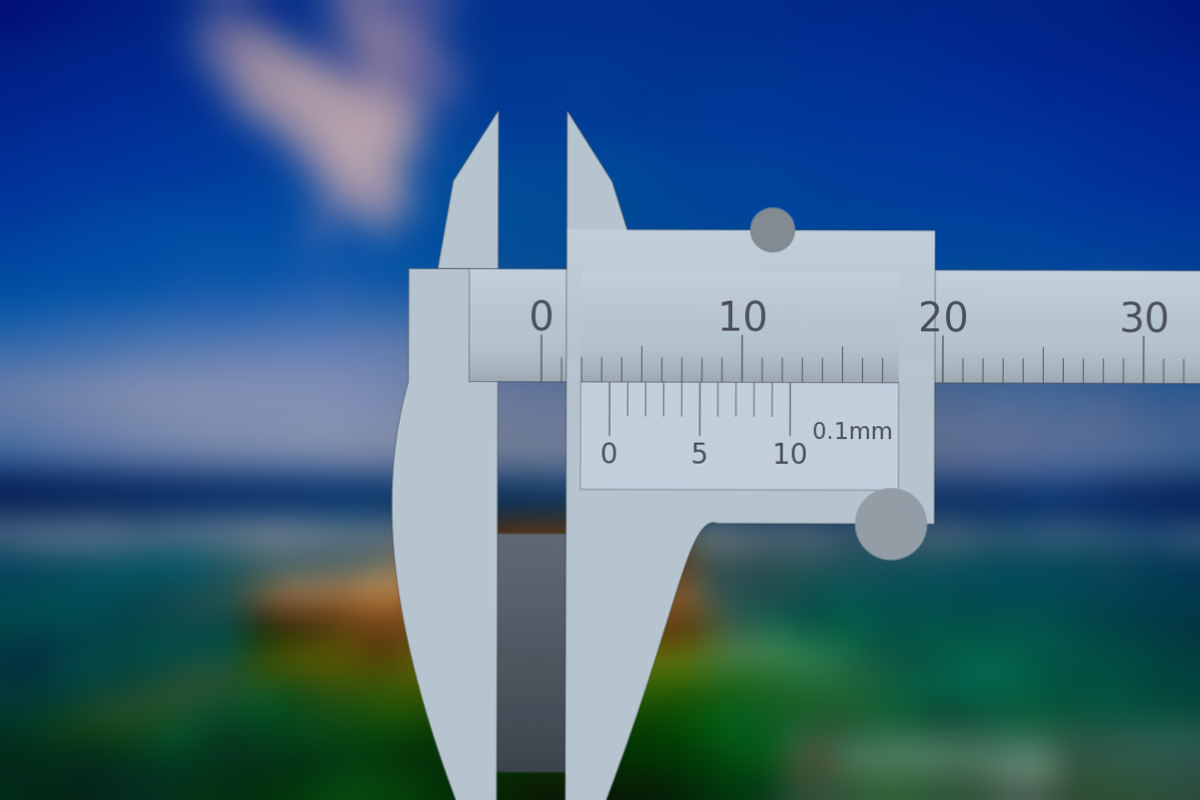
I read 3.4 mm
